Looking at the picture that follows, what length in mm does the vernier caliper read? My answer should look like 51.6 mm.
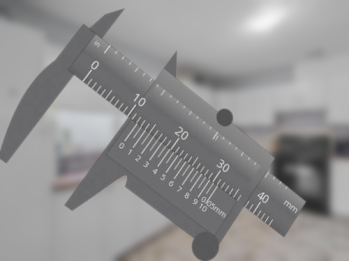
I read 12.2 mm
